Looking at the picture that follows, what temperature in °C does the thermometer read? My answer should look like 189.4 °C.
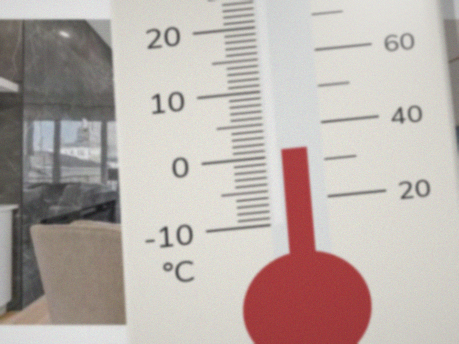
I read 1 °C
